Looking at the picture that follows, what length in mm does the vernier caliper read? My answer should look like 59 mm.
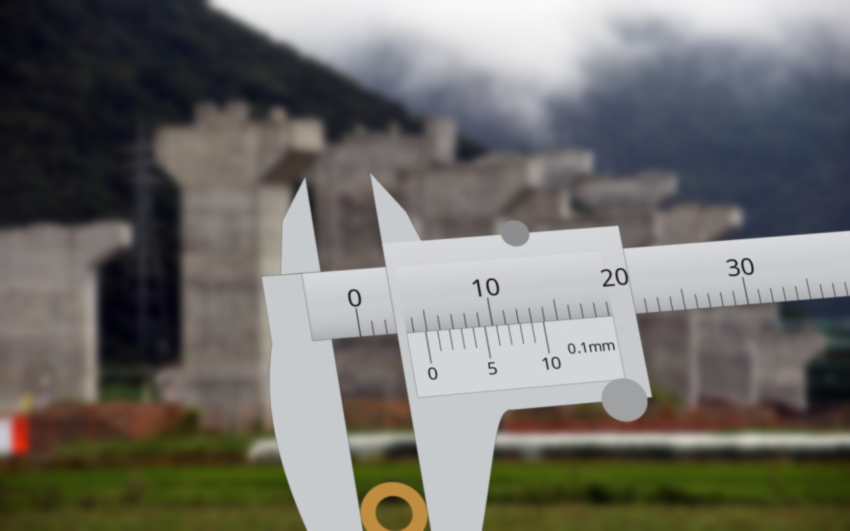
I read 4.9 mm
